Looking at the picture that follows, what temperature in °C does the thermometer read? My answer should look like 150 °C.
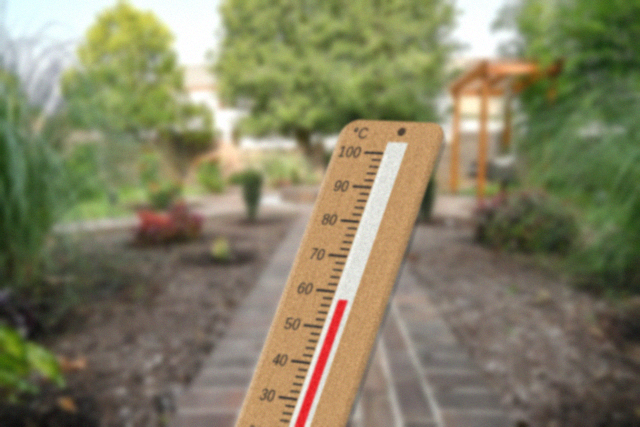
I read 58 °C
